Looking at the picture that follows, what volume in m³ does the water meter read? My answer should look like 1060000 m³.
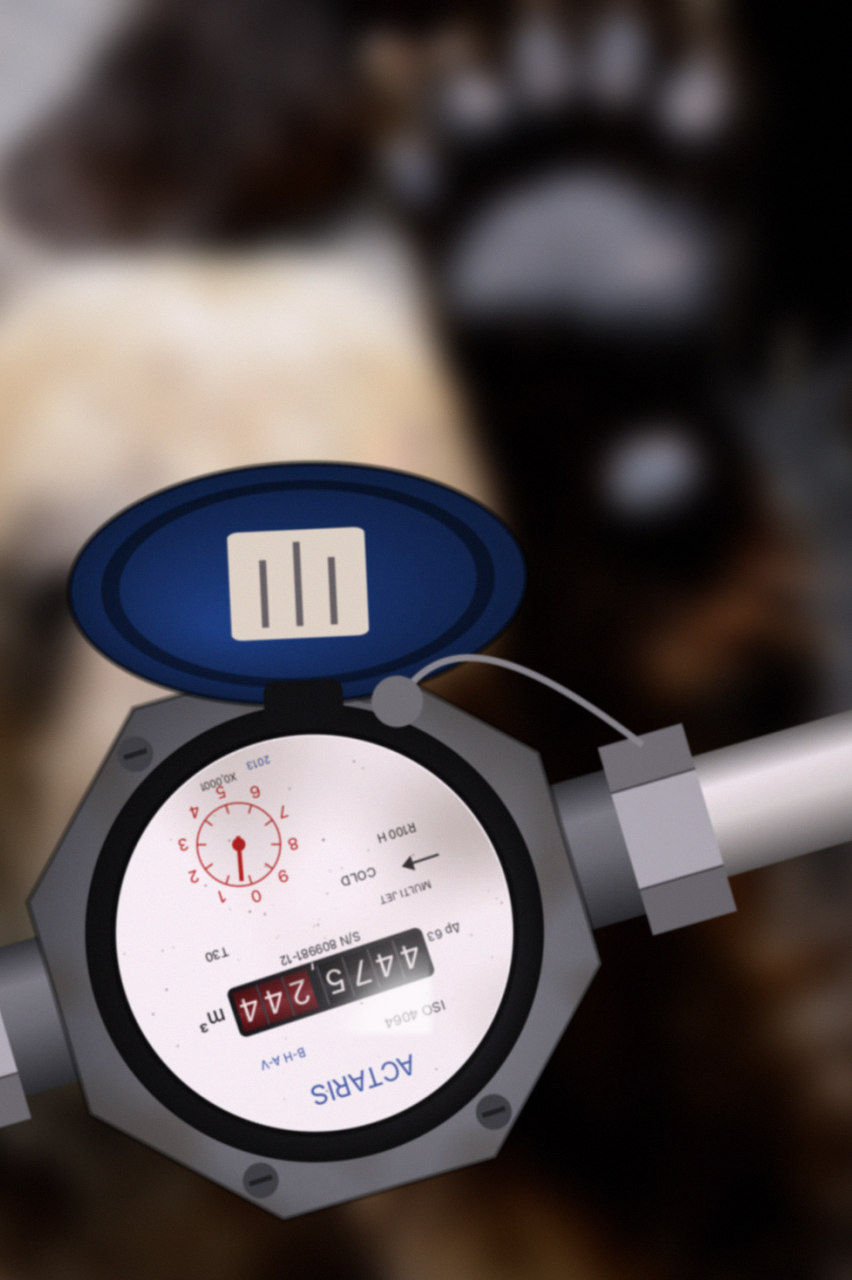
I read 4475.2440 m³
